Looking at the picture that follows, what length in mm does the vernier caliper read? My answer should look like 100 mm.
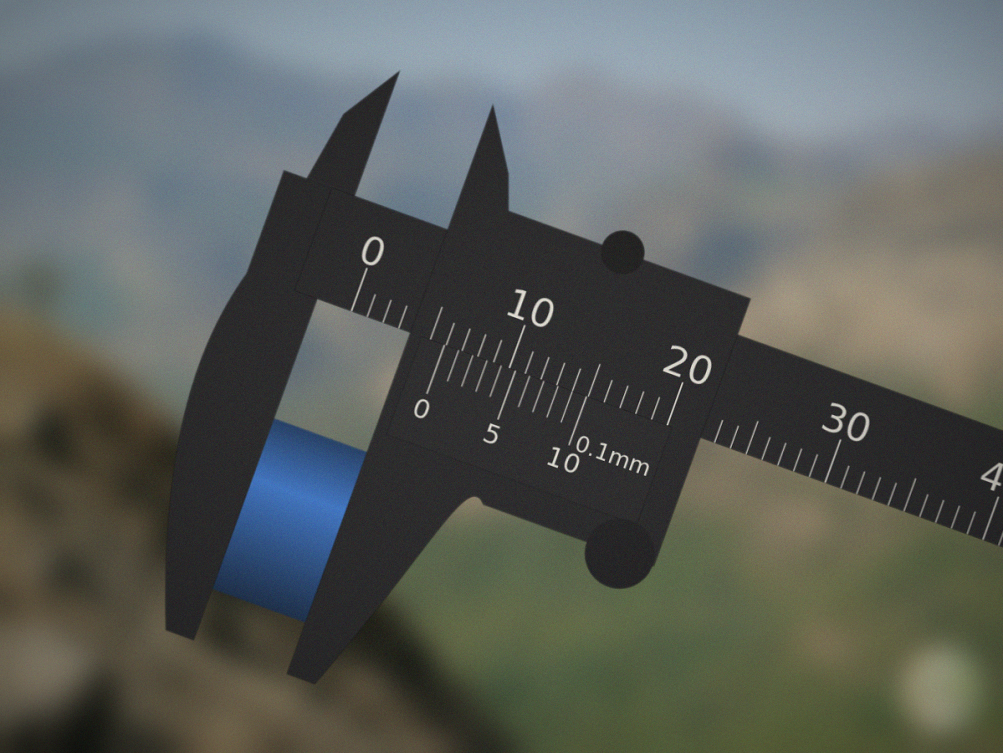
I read 5.9 mm
